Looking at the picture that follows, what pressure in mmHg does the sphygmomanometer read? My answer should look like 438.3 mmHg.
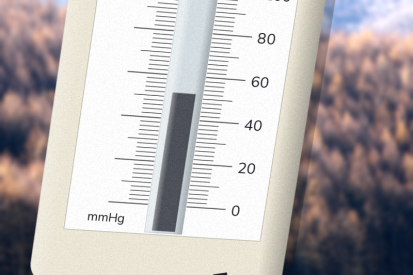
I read 52 mmHg
